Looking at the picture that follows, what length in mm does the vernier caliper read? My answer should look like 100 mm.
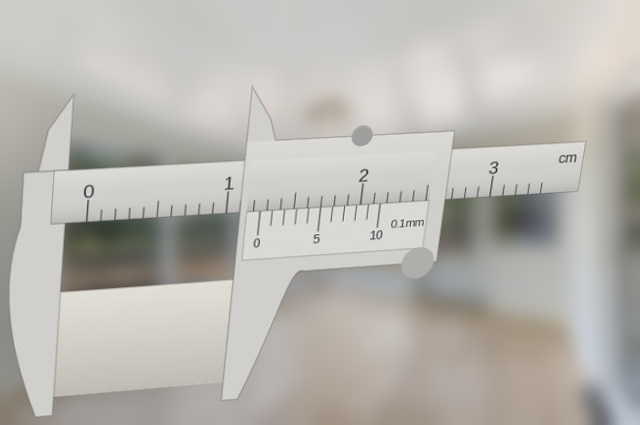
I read 12.5 mm
